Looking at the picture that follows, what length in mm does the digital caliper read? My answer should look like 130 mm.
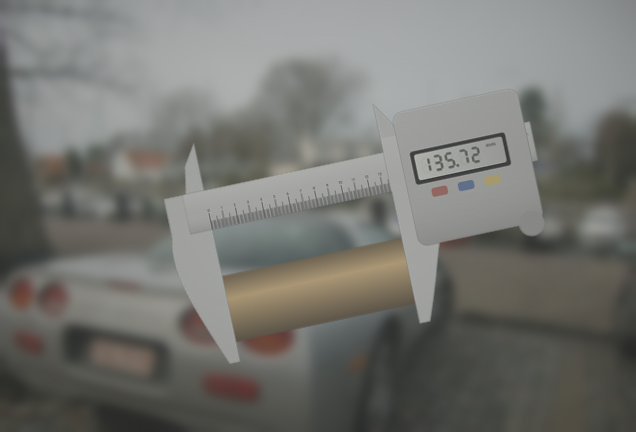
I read 135.72 mm
